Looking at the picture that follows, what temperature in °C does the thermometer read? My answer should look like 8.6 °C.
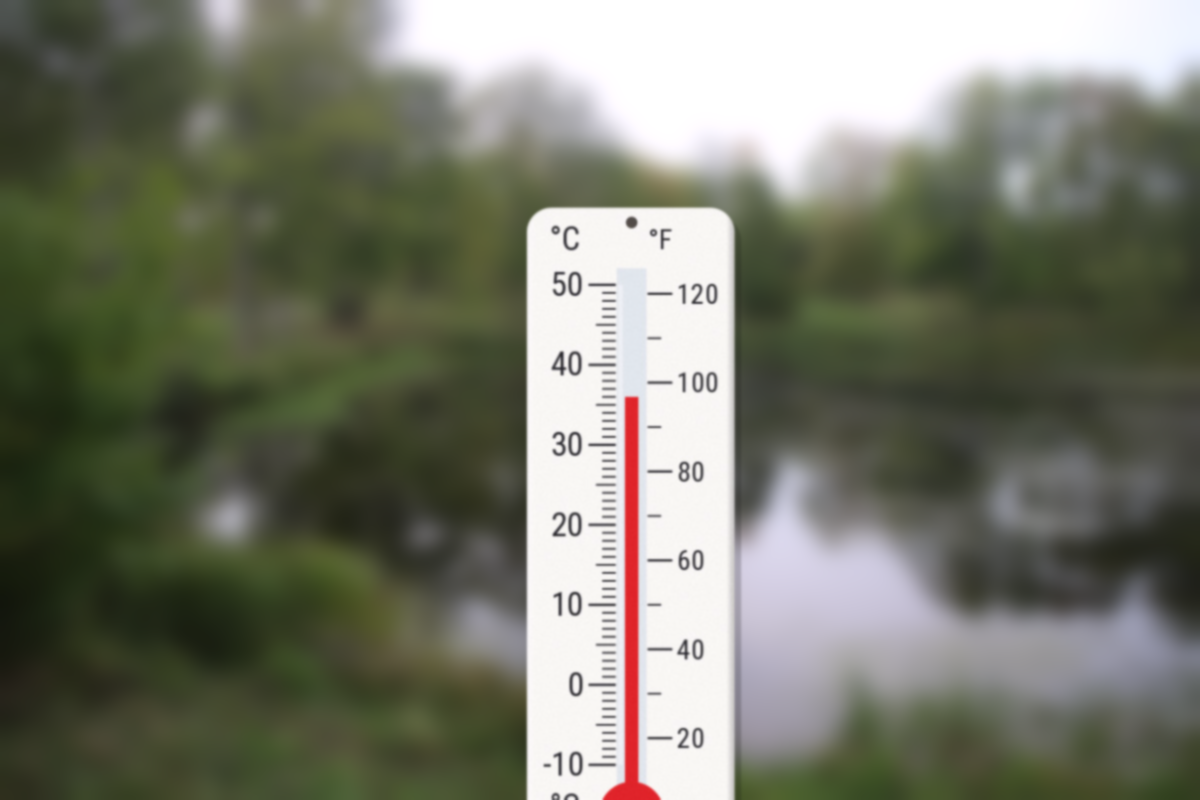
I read 36 °C
